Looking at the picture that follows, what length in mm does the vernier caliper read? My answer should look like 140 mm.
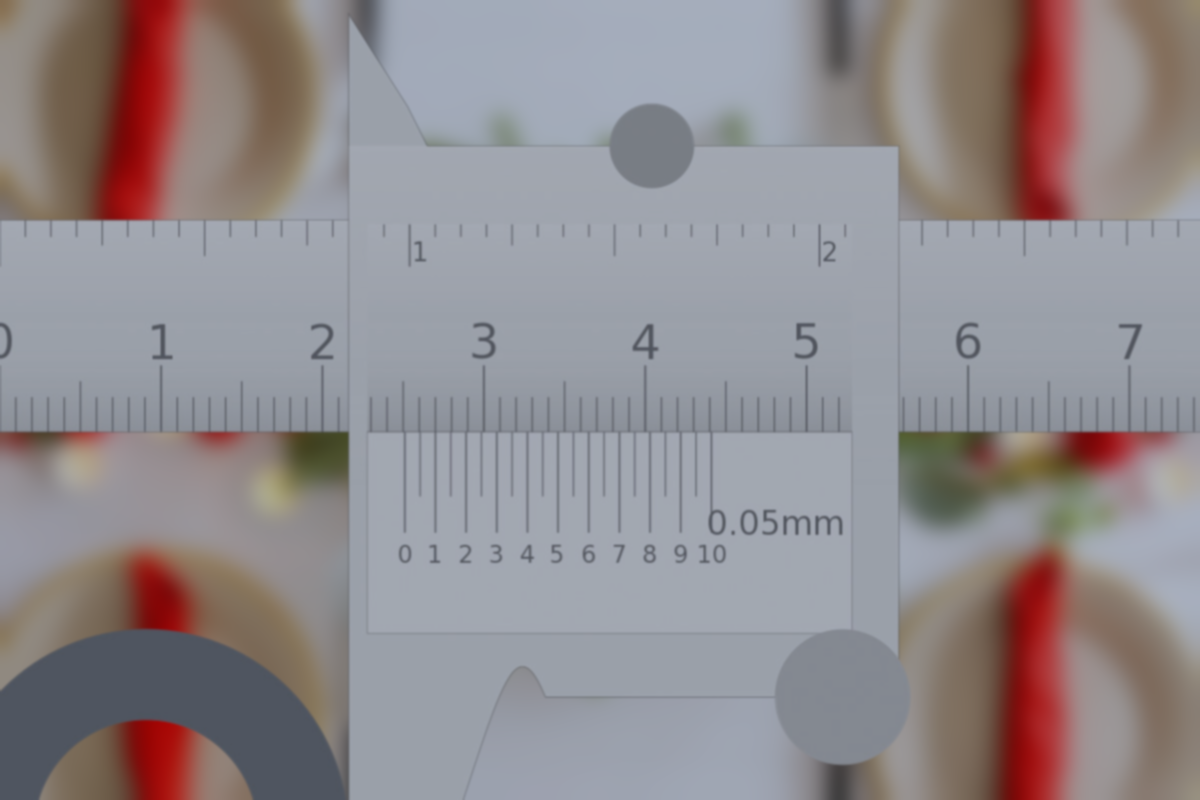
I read 25.1 mm
